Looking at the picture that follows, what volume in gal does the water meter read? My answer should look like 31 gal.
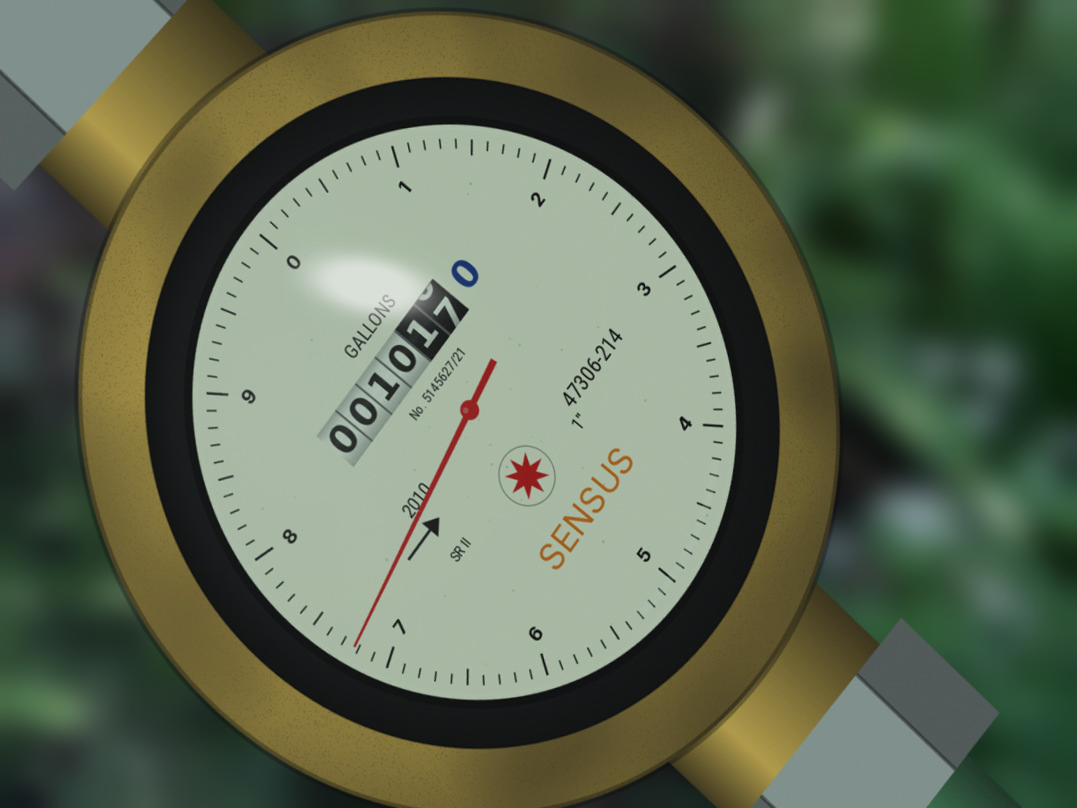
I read 10167.2 gal
